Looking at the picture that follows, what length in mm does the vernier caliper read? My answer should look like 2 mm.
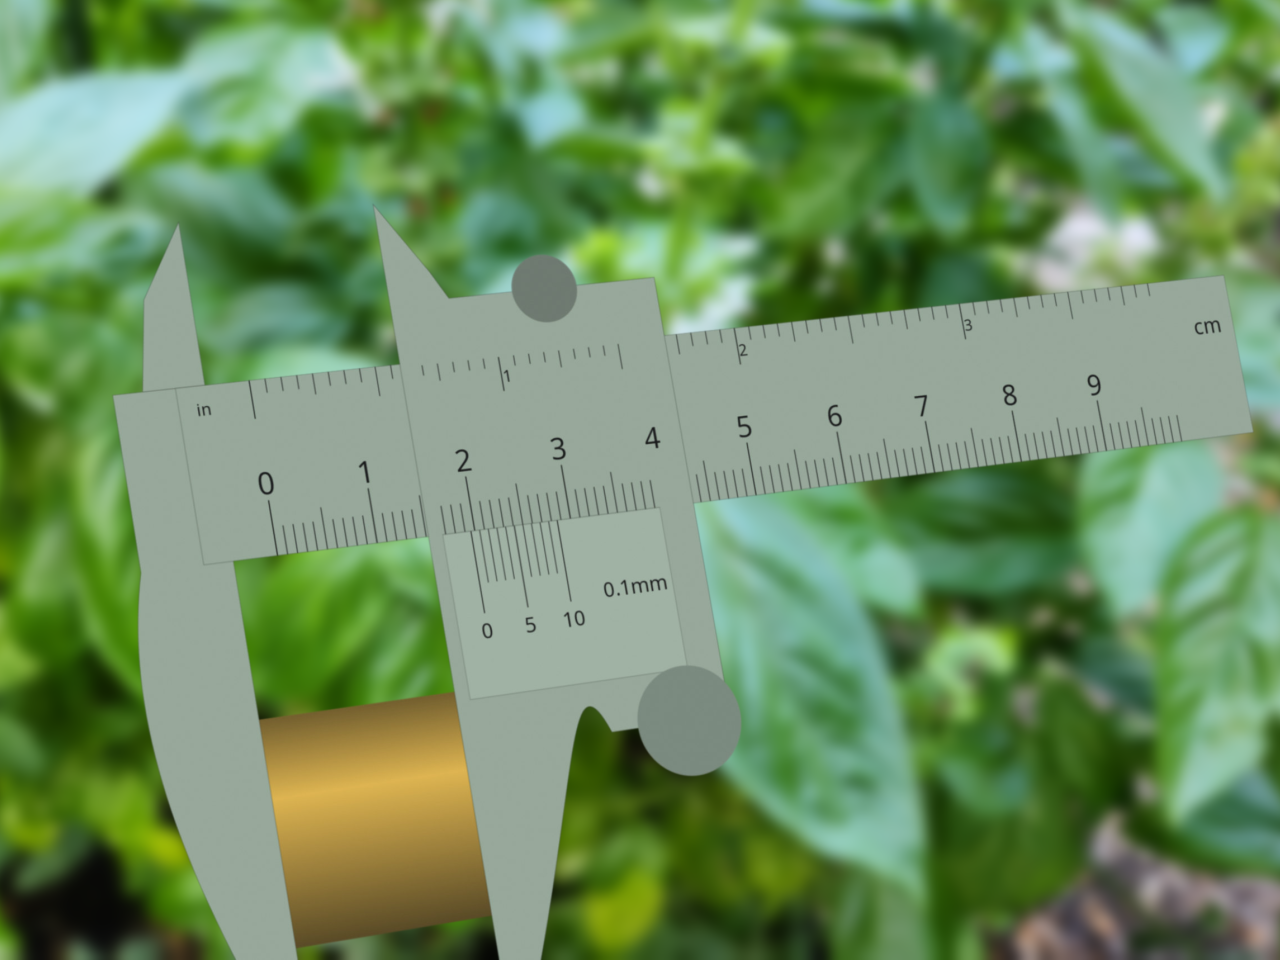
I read 19.6 mm
